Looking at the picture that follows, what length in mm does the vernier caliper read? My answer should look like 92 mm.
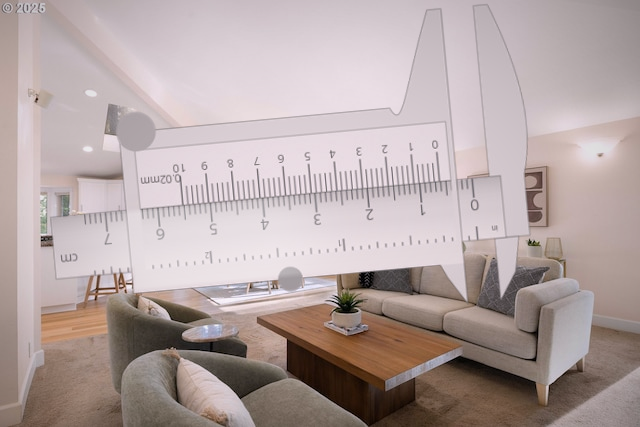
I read 6.2 mm
